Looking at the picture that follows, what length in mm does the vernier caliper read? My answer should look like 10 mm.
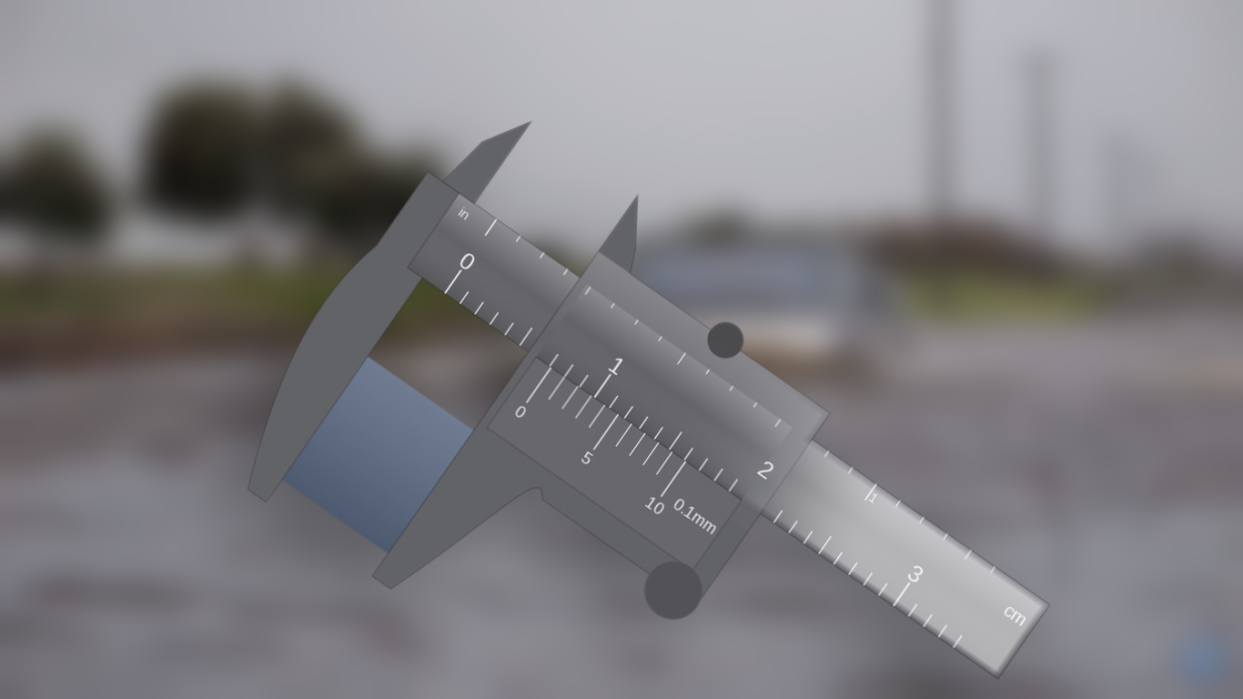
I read 7.1 mm
